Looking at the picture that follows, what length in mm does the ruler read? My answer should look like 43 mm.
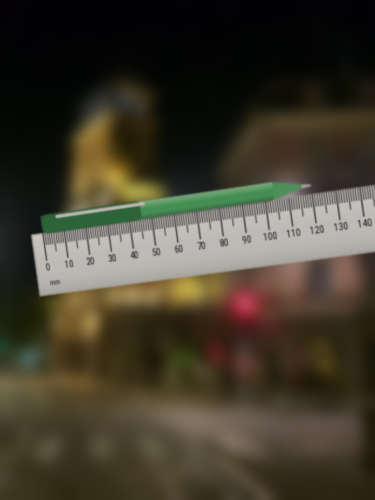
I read 120 mm
